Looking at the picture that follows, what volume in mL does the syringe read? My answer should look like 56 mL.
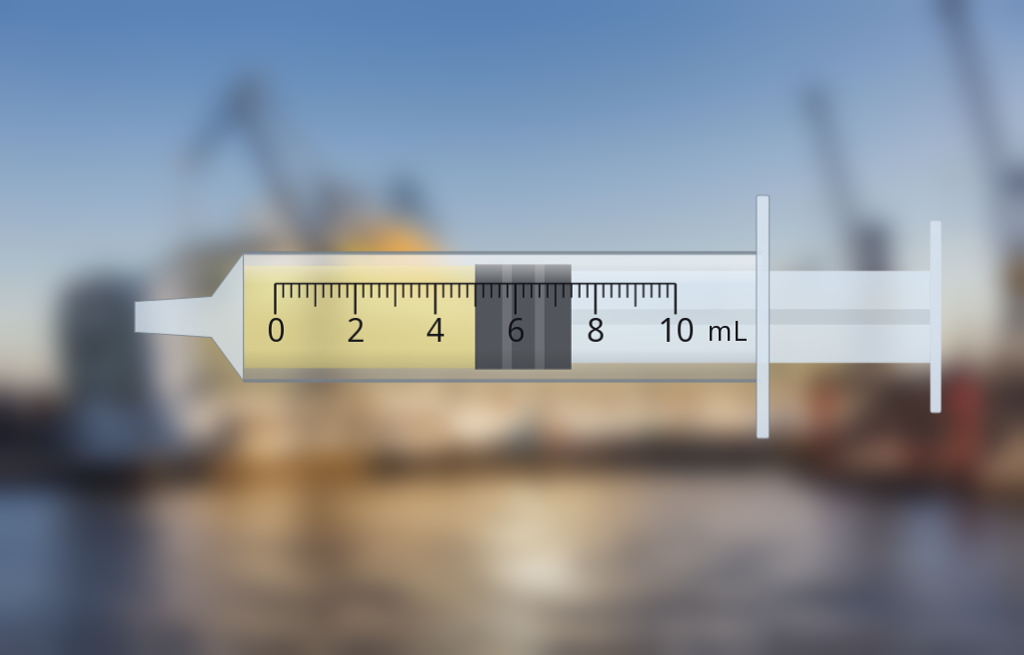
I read 5 mL
